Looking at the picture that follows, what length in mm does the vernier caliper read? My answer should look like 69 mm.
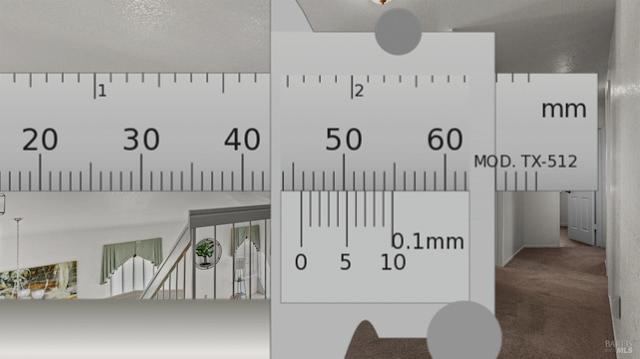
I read 45.8 mm
